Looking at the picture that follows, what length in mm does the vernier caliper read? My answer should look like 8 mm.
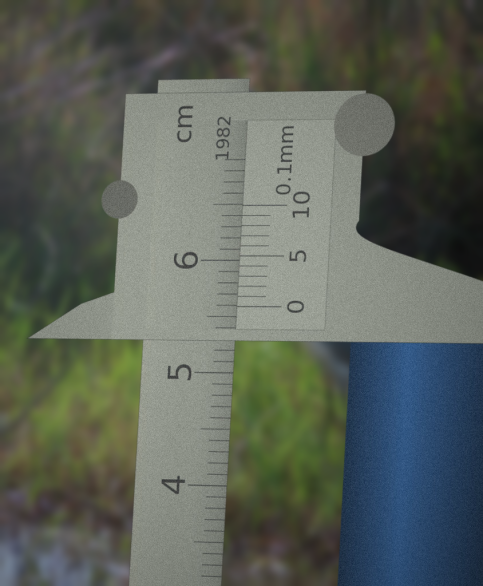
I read 55.9 mm
